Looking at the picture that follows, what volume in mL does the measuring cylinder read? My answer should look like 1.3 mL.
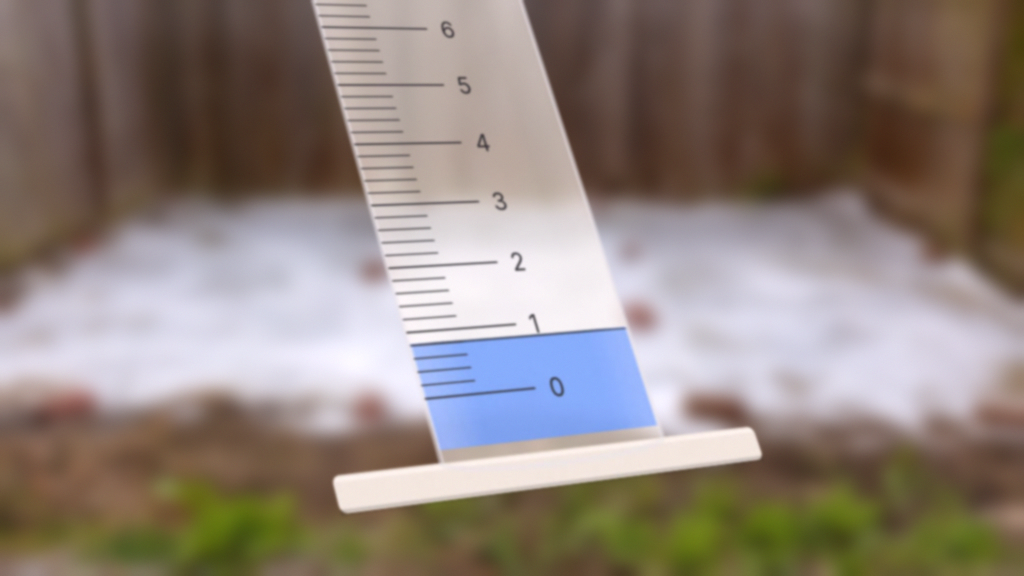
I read 0.8 mL
